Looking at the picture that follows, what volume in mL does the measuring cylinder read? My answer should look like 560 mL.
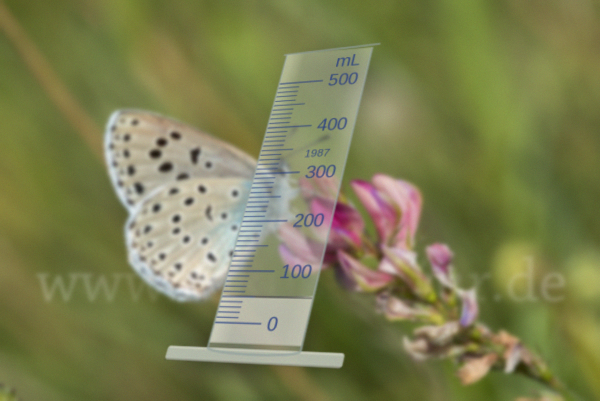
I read 50 mL
